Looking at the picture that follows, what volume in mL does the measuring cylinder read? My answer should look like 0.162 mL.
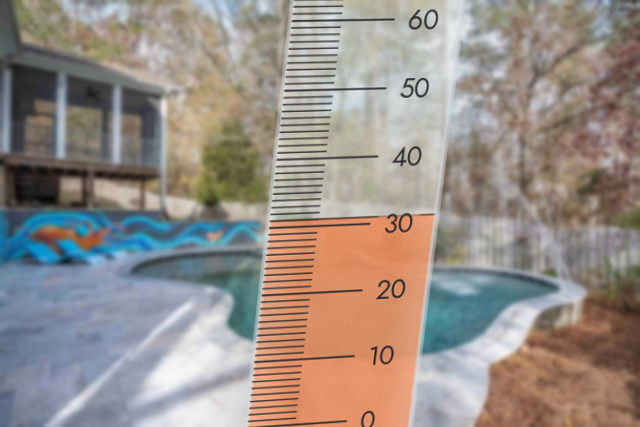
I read 31 mL
